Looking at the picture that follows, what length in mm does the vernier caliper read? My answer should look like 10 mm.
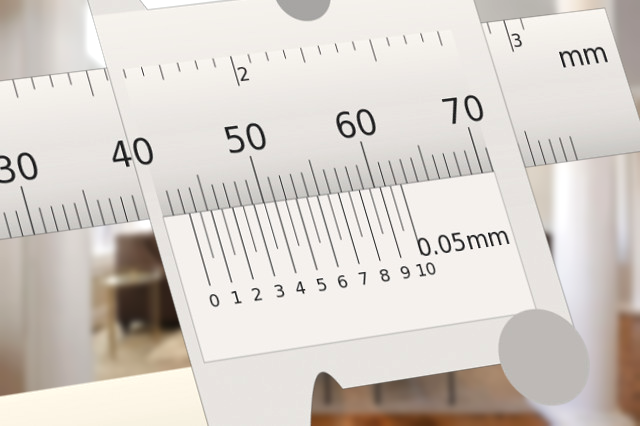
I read 43.4 mm
